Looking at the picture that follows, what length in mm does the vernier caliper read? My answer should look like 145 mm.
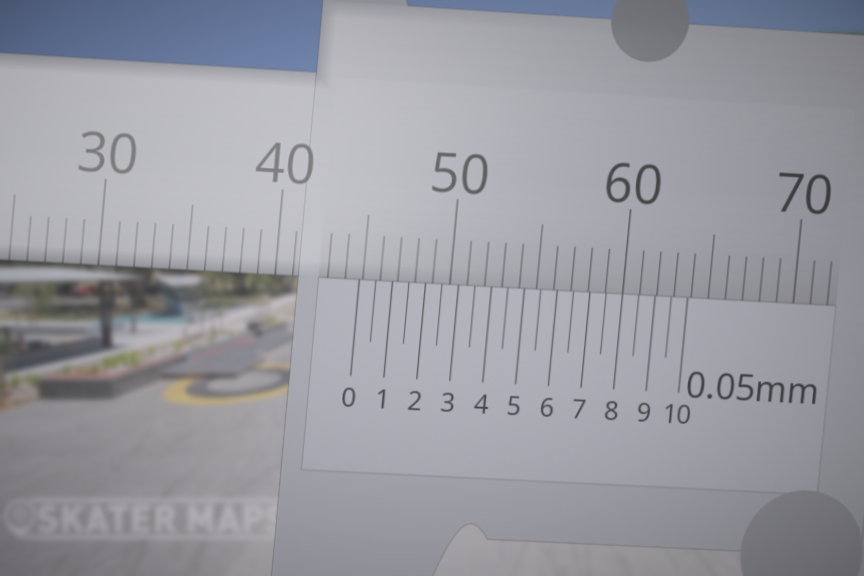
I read 44.8 mm
